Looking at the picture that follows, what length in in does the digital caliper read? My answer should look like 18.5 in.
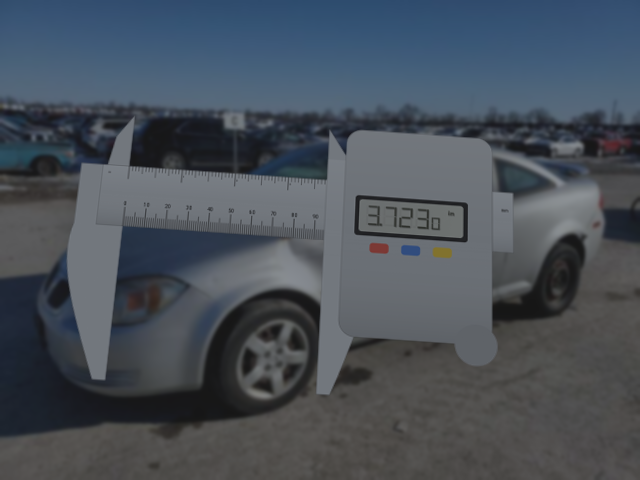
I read 3.7230 in
